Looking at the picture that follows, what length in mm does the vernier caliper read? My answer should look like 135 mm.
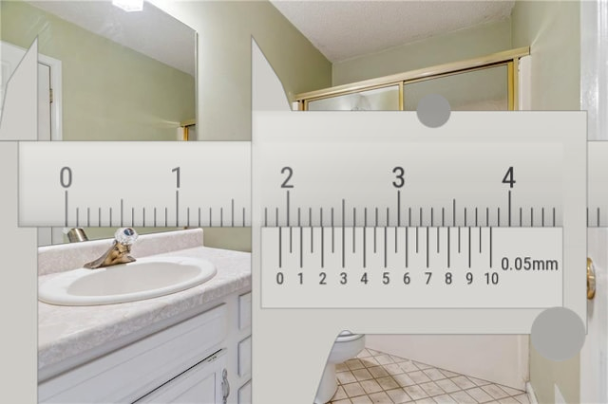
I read 19.3 mm
